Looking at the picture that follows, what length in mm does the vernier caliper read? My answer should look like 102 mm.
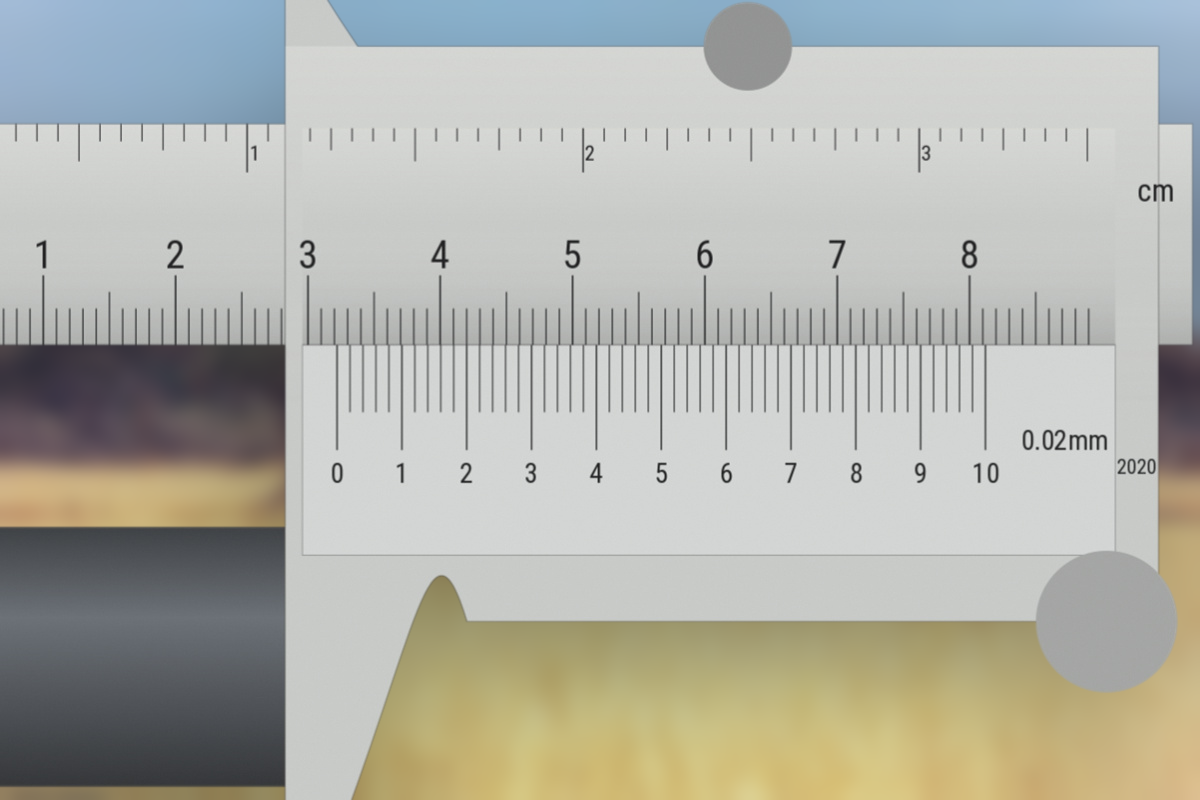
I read 32.2 mm
